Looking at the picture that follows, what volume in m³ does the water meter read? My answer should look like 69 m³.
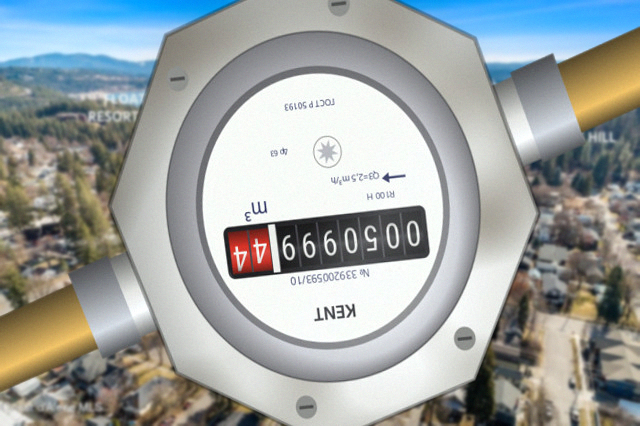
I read 50999.44 m³
